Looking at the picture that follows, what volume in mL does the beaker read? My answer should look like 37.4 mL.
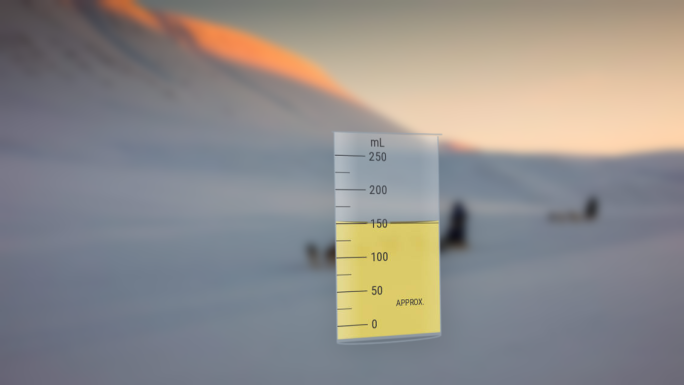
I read 150 mL
